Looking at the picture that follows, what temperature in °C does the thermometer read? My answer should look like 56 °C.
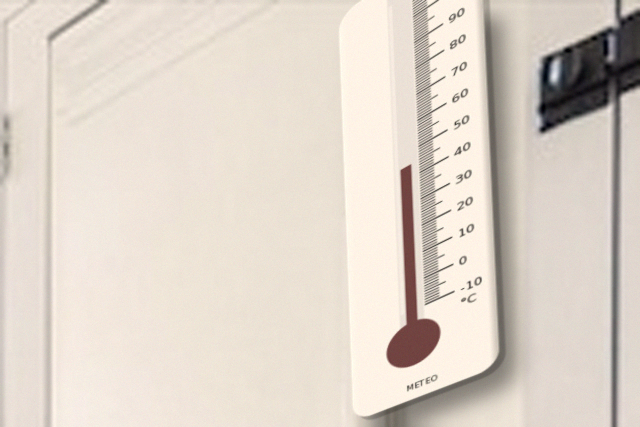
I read 45 °C
